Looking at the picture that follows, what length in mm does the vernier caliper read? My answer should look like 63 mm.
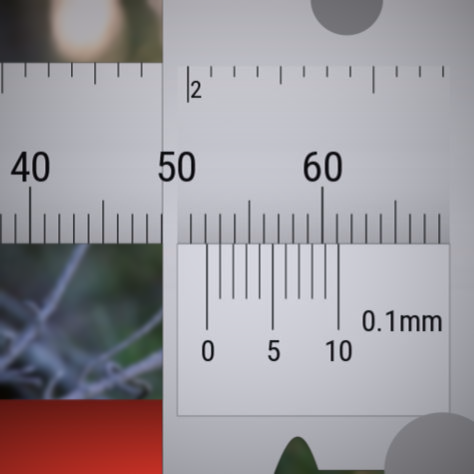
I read 52.1 mm
